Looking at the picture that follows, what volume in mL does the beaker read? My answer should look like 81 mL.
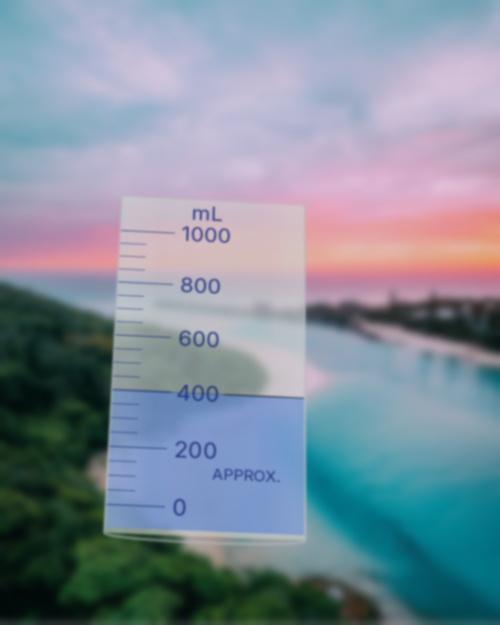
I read 400 mL
